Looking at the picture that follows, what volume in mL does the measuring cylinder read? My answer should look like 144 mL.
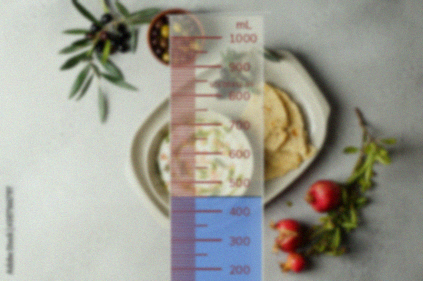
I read 450 mL
